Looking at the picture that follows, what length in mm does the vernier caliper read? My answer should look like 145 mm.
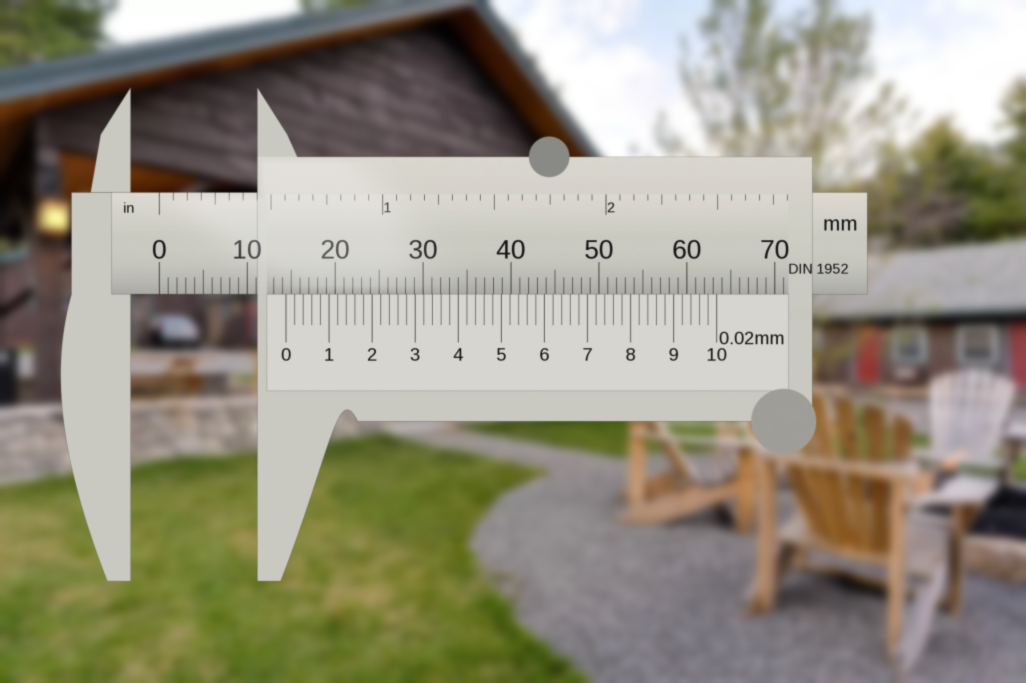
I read 14.4 mm
